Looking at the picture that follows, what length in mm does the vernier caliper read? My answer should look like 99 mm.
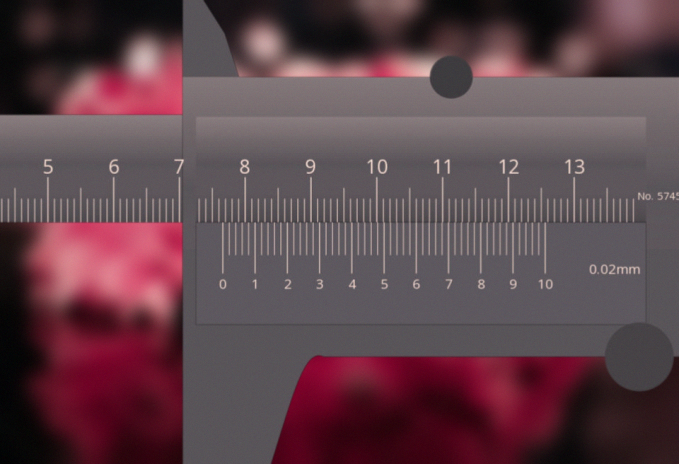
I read 76.6 mm
